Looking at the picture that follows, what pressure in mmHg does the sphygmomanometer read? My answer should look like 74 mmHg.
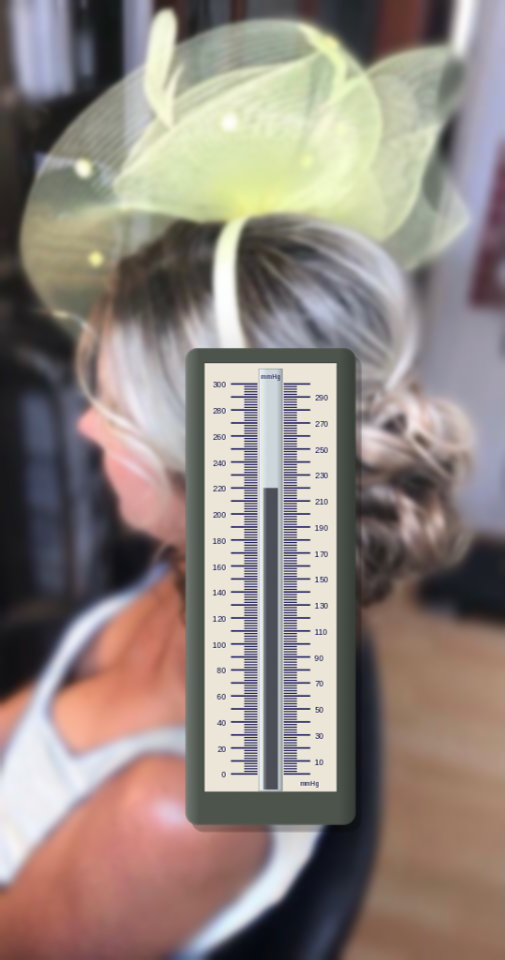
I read 220 mmHg
